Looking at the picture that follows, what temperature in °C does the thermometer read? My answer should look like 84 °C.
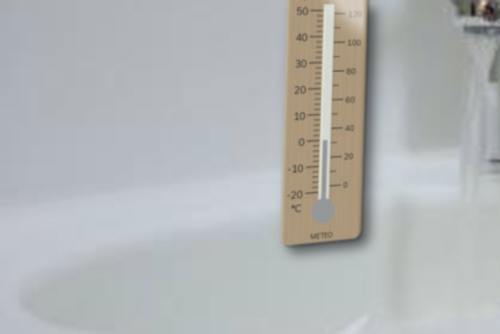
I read 0 °C
